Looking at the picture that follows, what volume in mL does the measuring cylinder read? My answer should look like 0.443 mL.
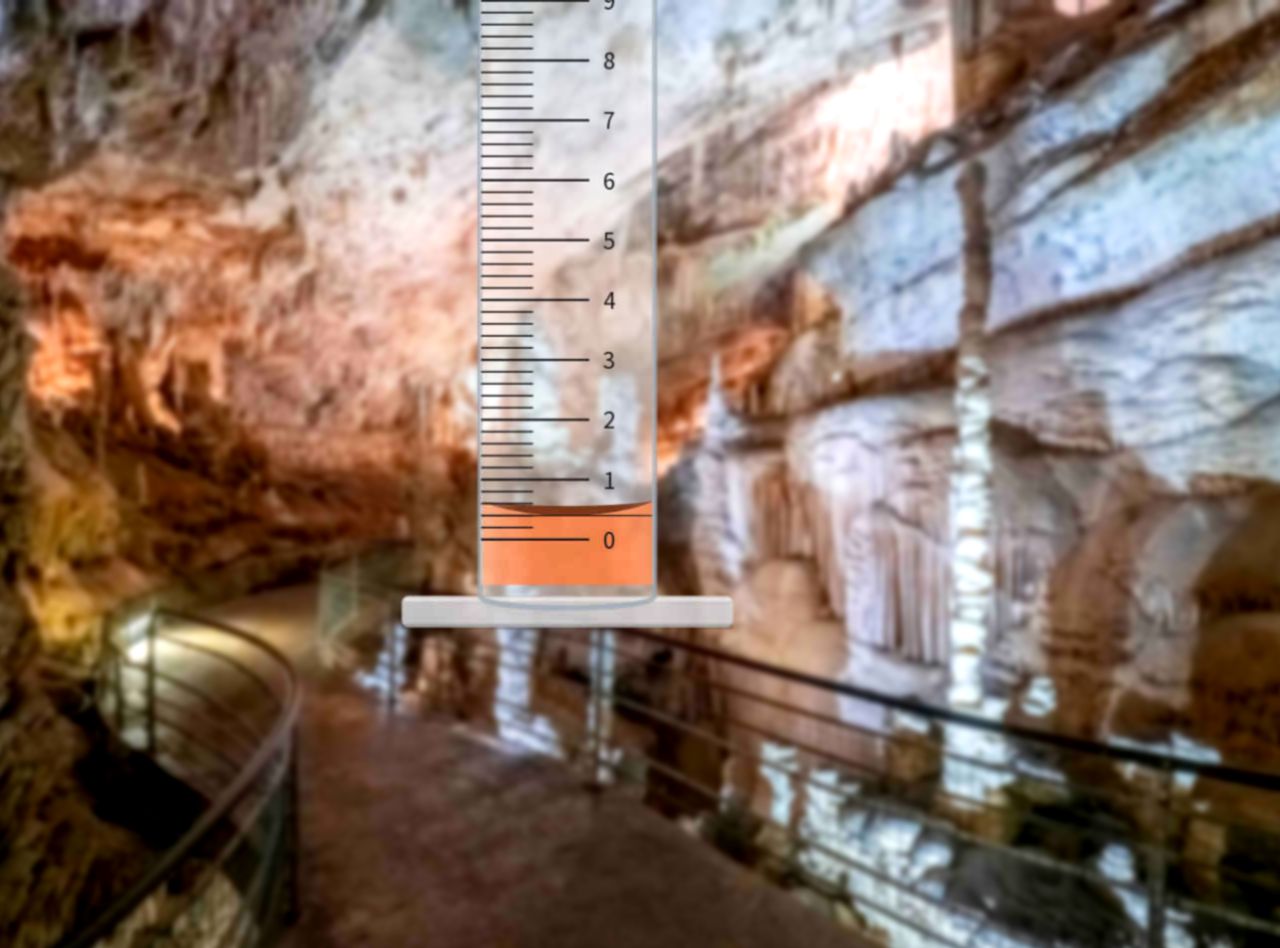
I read 0.4 mL
